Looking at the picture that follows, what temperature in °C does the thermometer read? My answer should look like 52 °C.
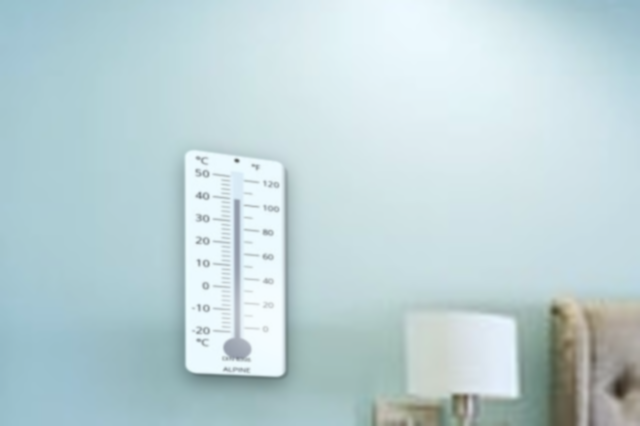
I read 40 °C
